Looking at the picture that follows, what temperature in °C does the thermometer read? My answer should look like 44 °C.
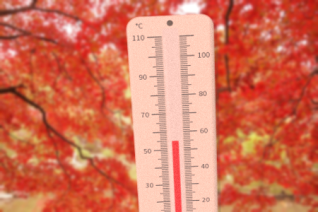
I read 55 °C
